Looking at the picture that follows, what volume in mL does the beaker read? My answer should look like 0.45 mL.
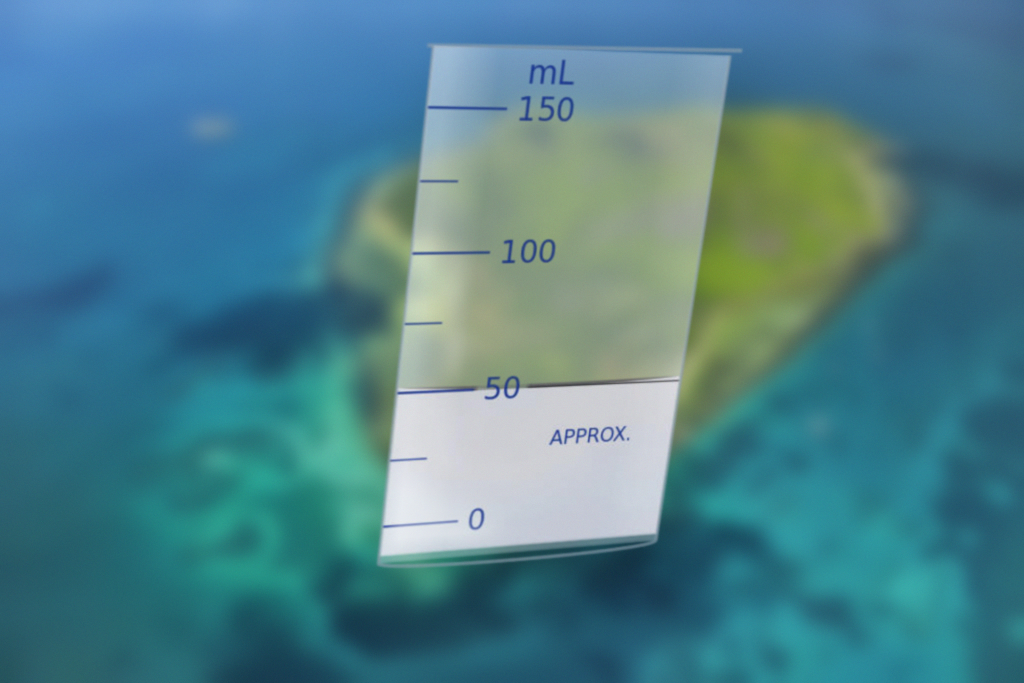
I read 50 mL
